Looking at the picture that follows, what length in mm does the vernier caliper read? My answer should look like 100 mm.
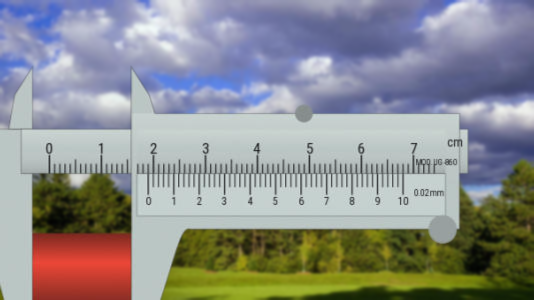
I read 19.0 mm
